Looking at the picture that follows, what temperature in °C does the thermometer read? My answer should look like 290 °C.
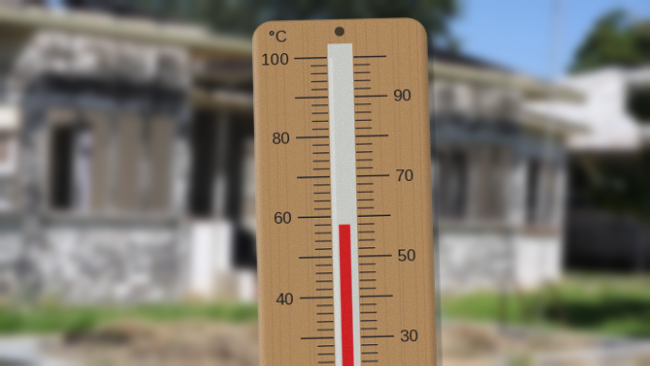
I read 58 °C
